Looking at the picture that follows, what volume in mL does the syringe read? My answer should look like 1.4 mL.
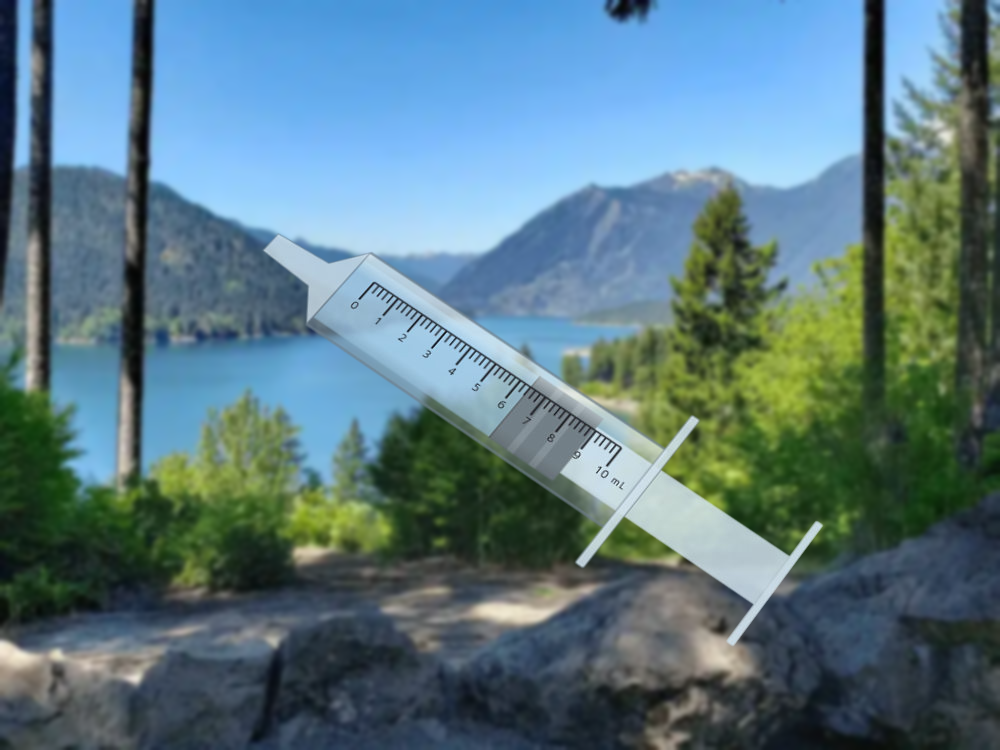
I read 6.4 mL
